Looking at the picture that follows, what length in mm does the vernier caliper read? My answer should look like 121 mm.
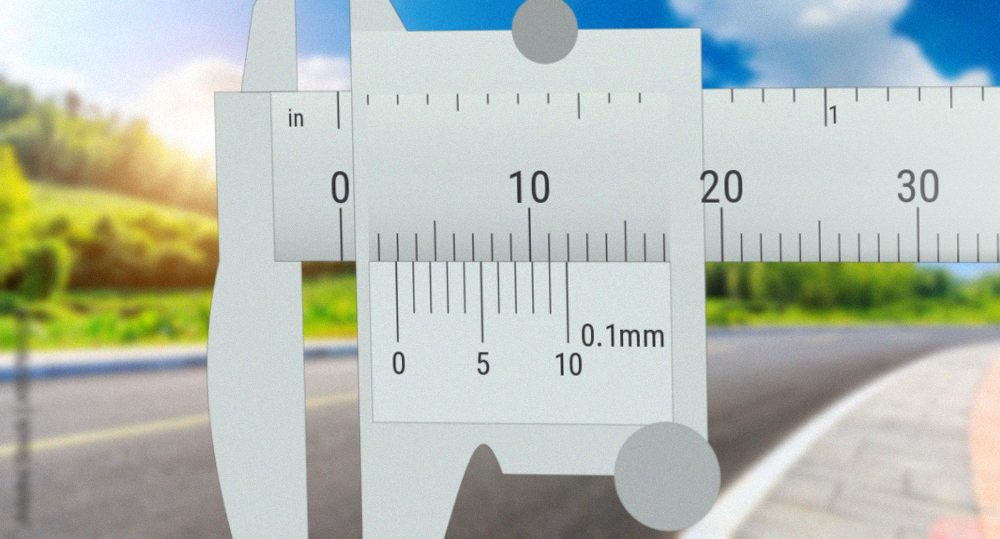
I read 2.9 mm
